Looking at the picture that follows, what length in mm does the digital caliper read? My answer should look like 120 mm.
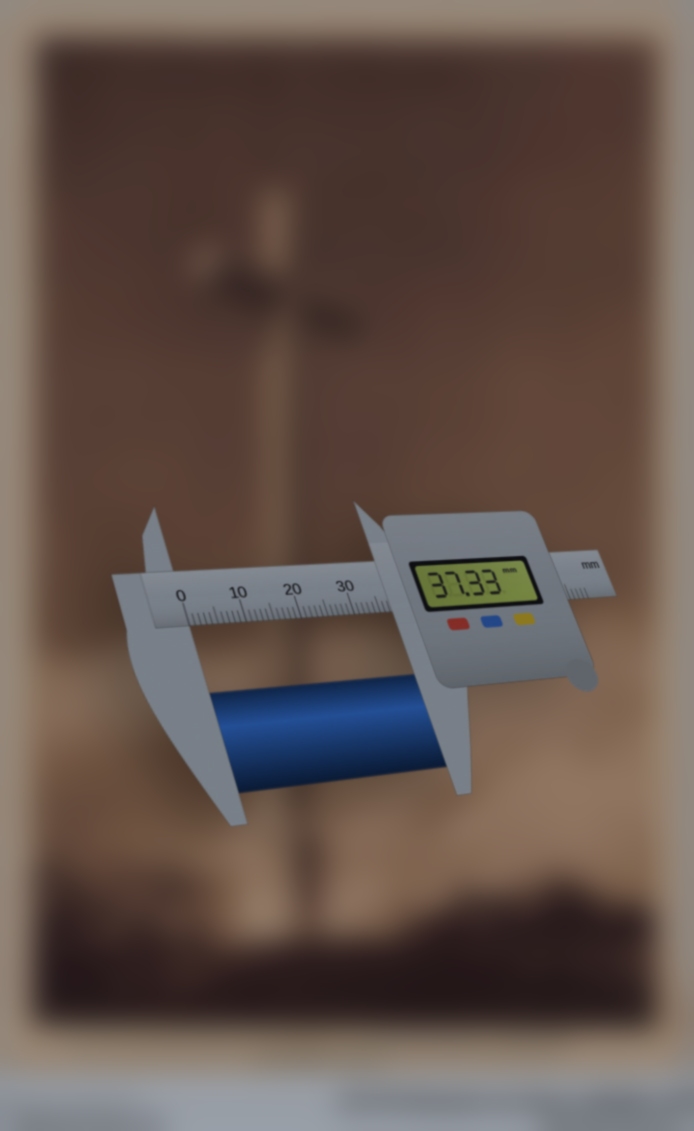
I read 37.33 mm
